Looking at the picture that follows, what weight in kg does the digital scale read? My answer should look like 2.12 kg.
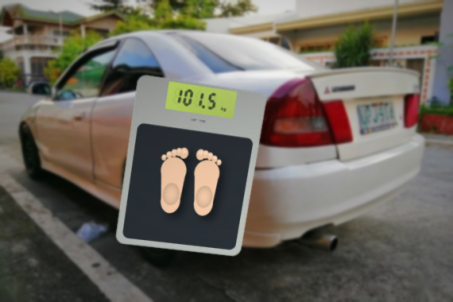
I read 101.5 kg
